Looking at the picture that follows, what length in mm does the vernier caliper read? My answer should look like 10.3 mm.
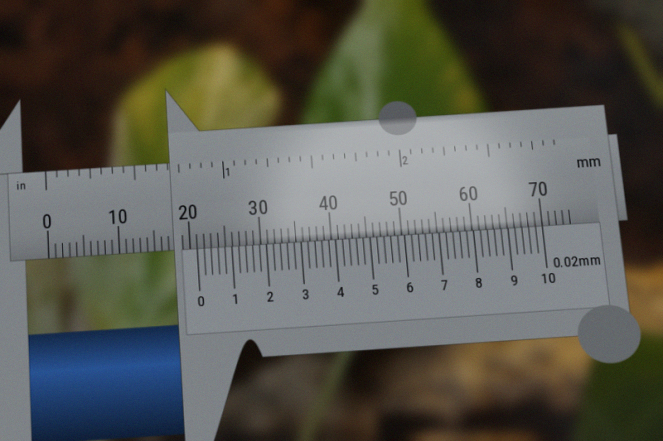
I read 21.0 mm
